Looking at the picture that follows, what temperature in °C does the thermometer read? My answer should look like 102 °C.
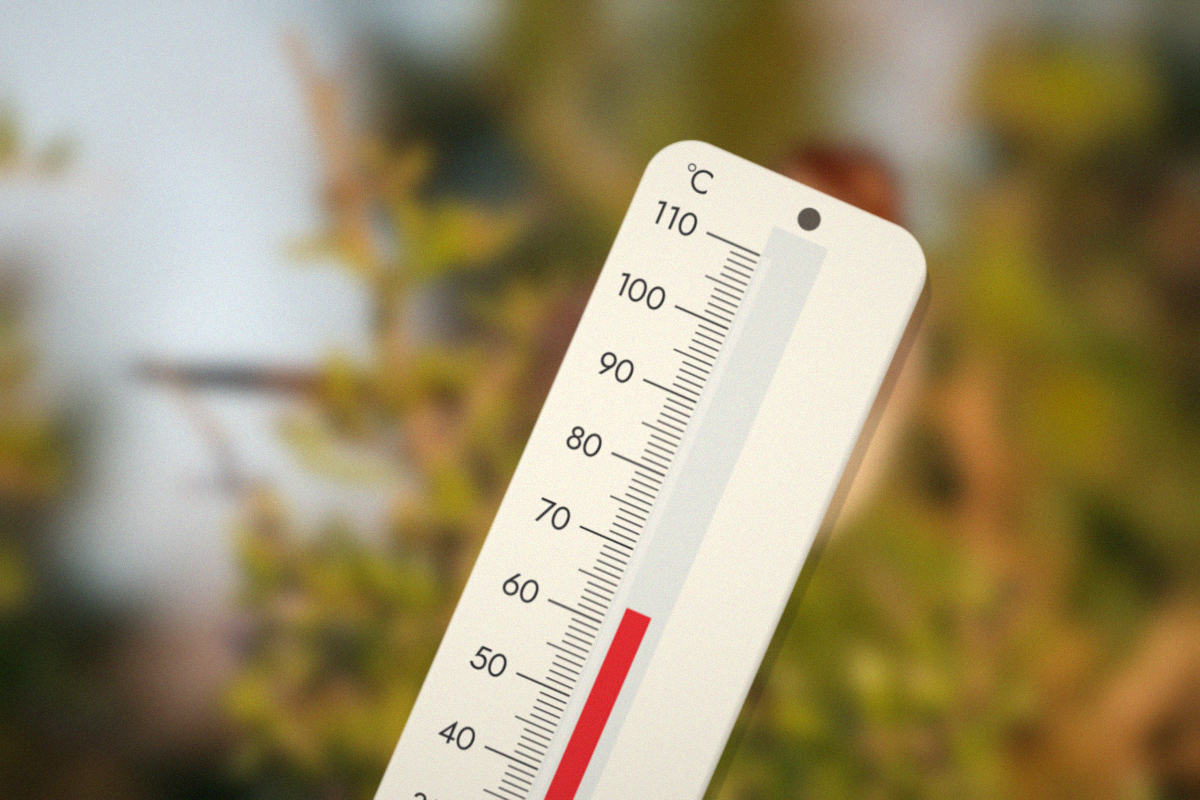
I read 63 °C
